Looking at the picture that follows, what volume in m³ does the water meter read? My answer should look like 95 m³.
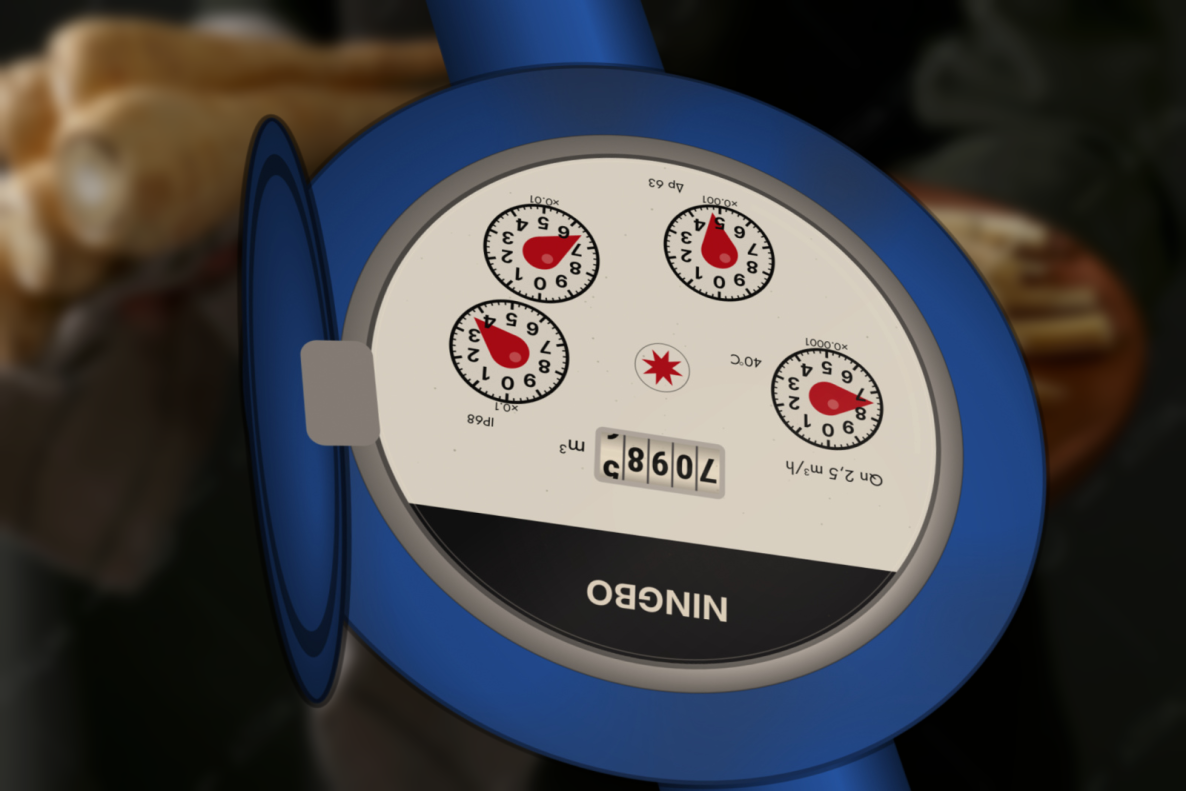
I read 70985.3647 m³
